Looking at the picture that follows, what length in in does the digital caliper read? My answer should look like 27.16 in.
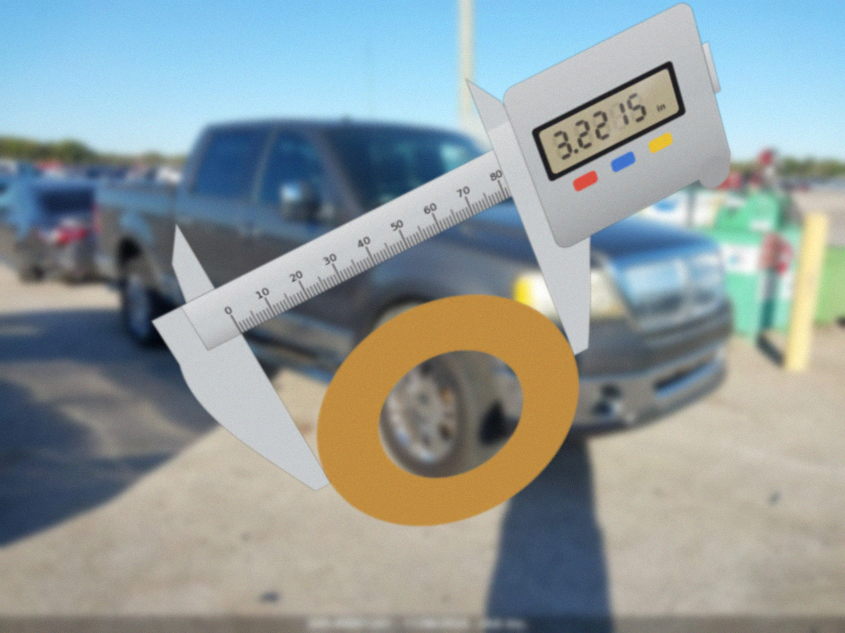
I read 3.2215 in
